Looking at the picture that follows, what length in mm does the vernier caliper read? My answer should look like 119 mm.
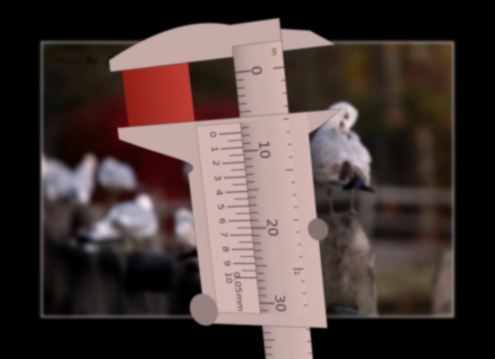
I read 7.6 mm
